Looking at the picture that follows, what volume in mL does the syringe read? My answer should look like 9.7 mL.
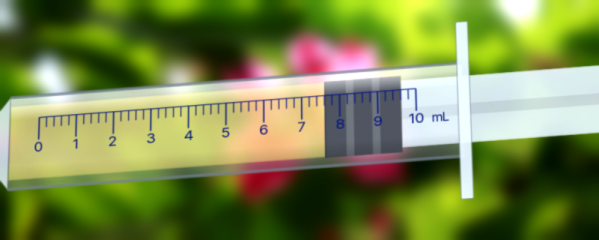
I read 7.6 mL
